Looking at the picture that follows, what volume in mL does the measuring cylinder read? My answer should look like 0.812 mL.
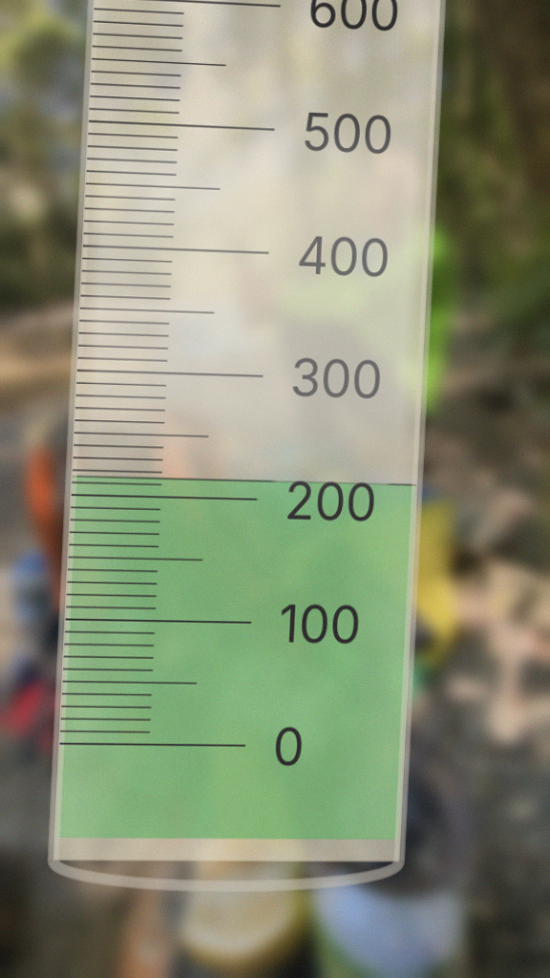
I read 215 mL
